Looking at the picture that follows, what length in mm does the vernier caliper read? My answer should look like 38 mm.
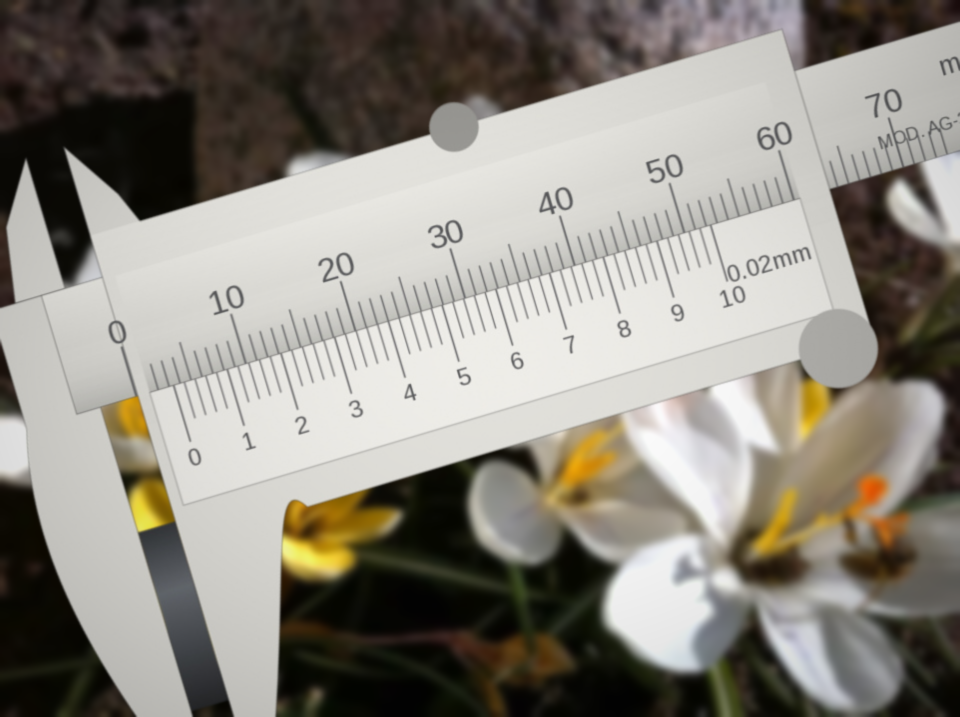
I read 3.4 mm
